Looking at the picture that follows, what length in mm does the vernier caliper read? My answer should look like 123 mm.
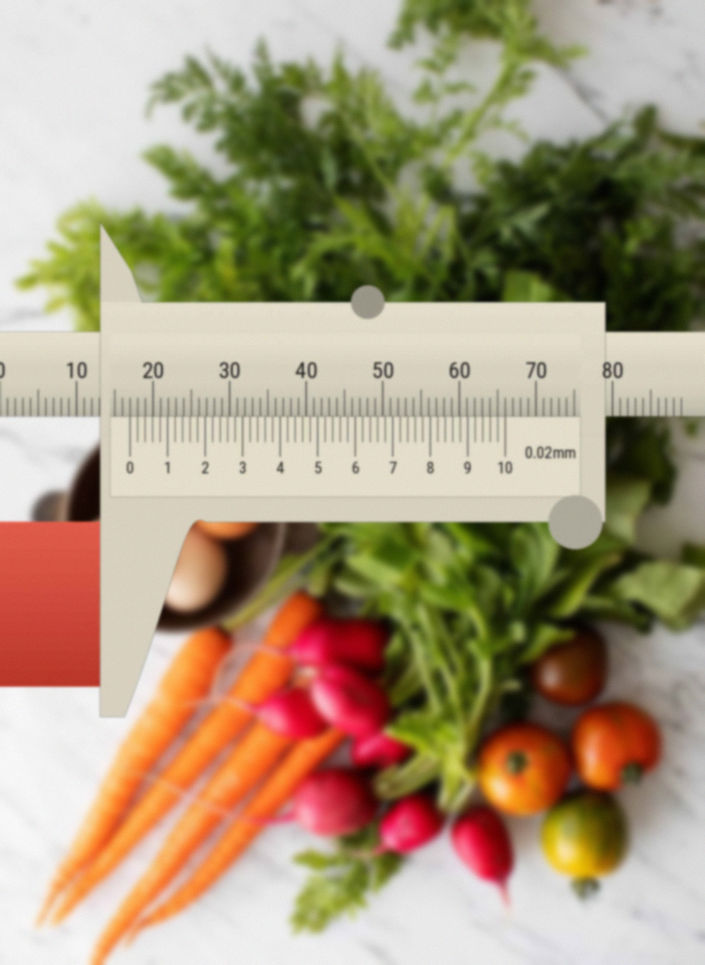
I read 17.0 mm
